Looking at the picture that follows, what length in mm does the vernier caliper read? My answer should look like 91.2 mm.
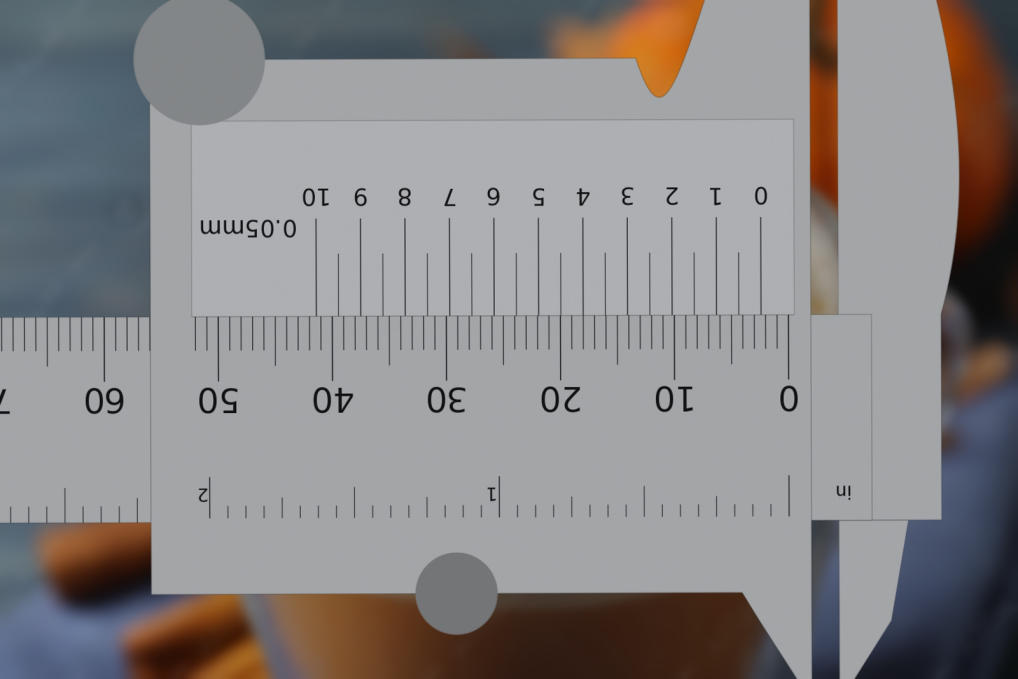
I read 2.4 mm
